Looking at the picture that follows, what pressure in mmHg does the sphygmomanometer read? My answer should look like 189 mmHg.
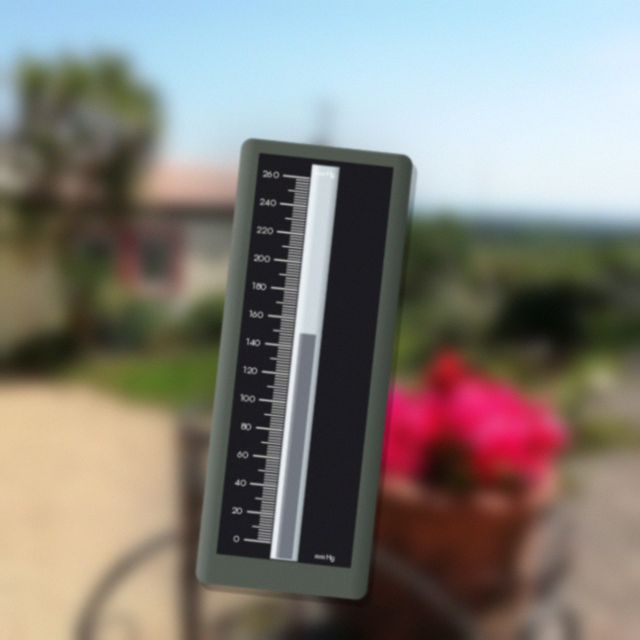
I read 150 mmHg
